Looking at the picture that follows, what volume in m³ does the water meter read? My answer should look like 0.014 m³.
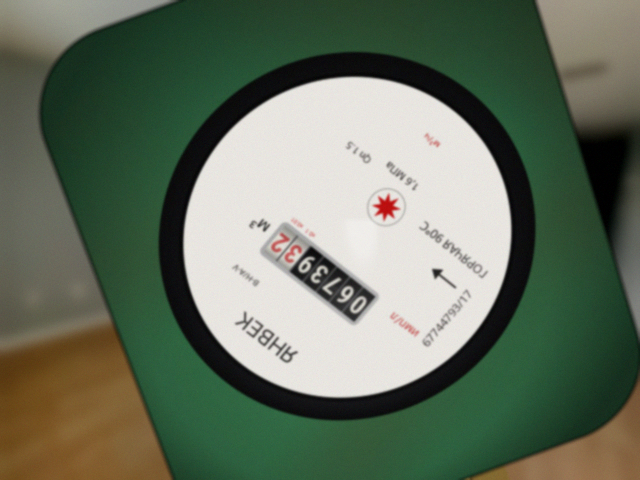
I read 6739.32 m³
